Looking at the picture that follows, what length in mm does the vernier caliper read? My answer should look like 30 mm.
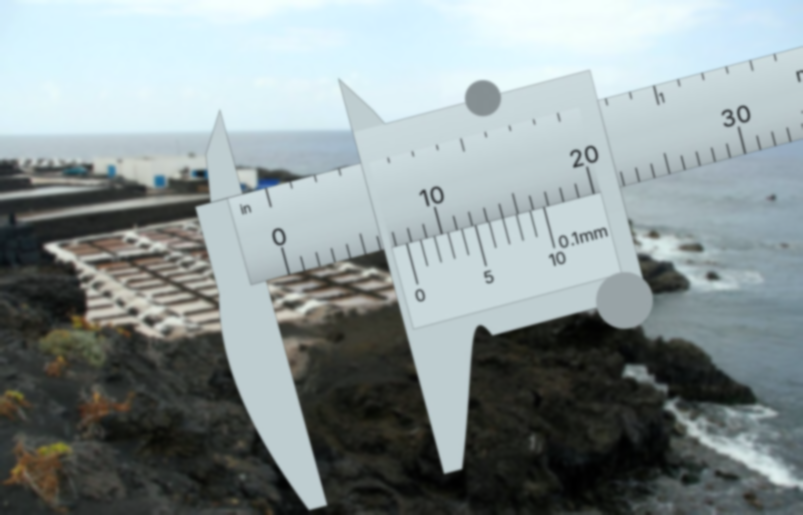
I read 7.7 mm
